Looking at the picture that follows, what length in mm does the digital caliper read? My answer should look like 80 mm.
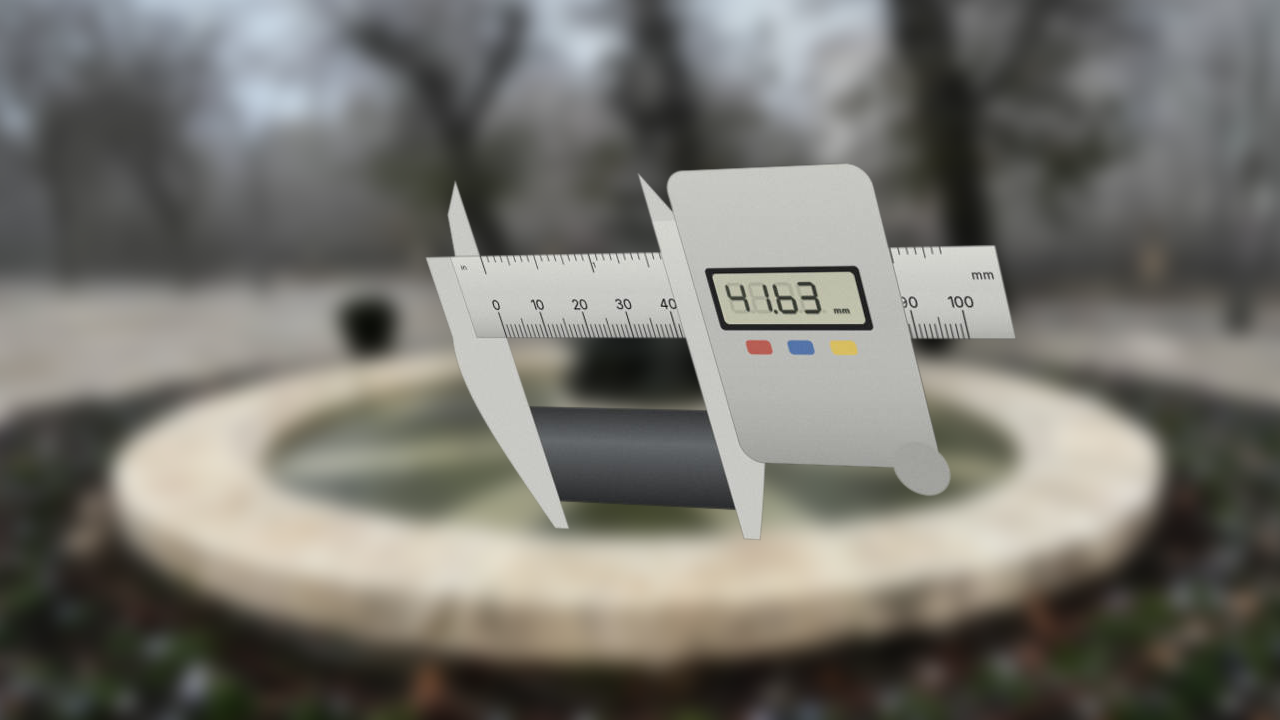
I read 41.63 mm
